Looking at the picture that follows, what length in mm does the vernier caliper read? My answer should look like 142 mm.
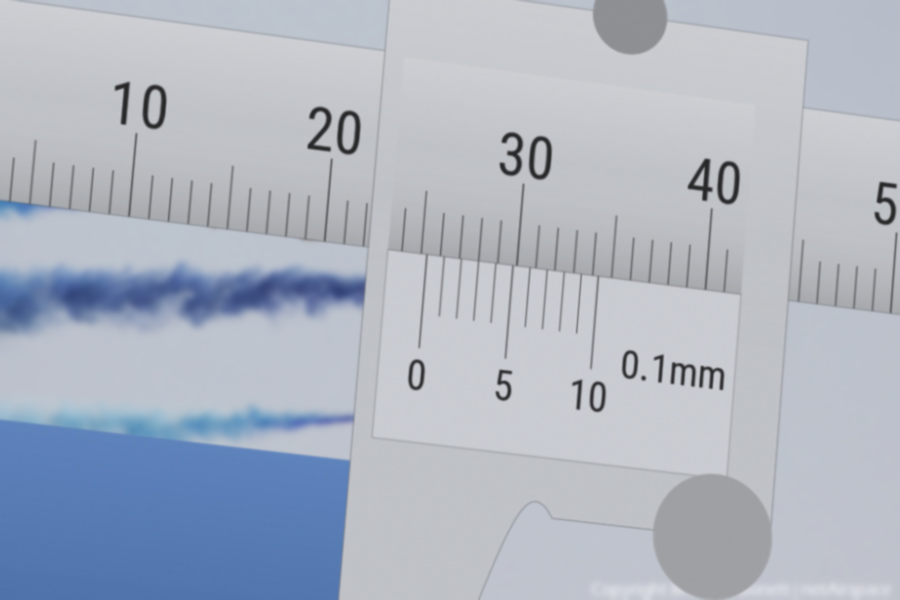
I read 25.3 mm
